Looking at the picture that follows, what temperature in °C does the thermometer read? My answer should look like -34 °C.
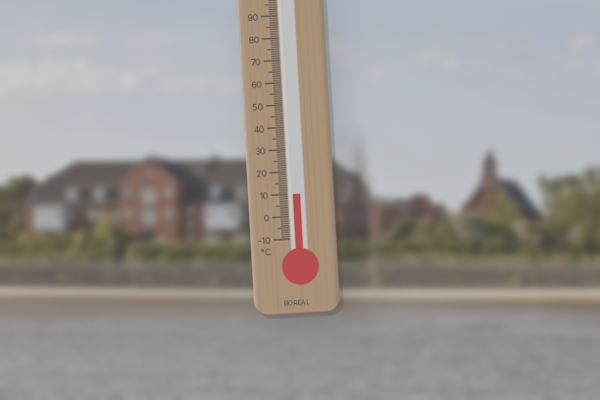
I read 10 °C
